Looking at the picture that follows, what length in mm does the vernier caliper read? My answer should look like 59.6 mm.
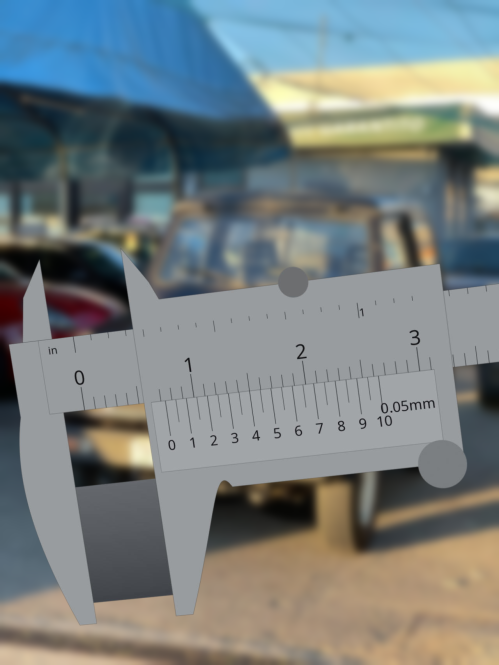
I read 7.4 mm
